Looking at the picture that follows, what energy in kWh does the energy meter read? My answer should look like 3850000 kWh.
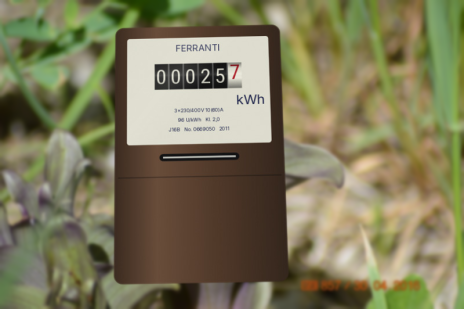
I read 25.7 kWh
